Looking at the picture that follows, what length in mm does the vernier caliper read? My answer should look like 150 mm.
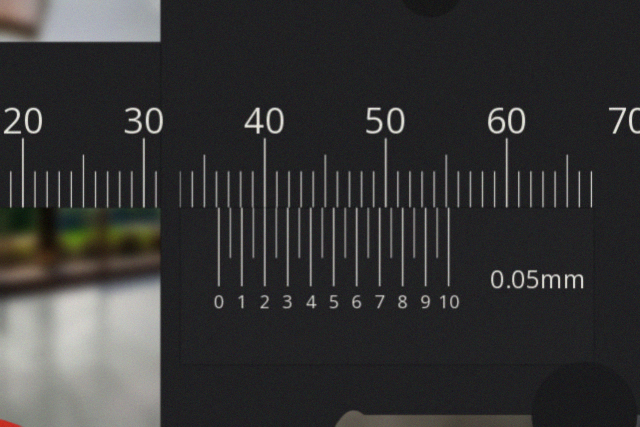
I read 36.2 mm
